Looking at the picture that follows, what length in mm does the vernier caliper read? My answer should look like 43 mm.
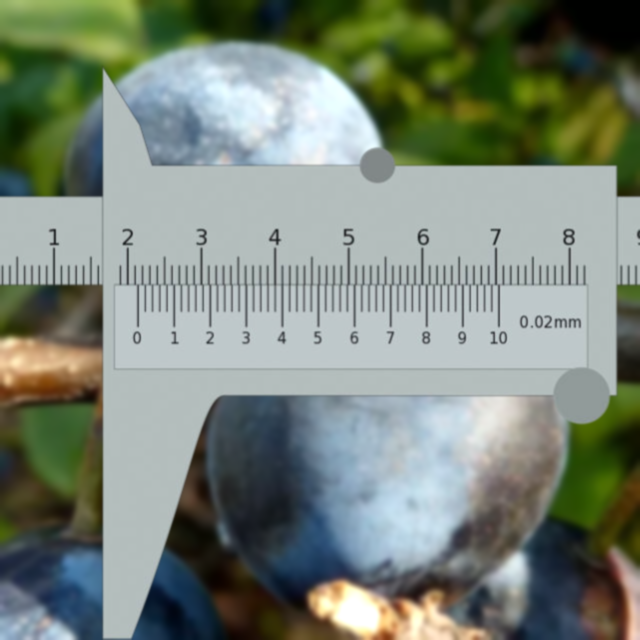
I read 21.4 mm
